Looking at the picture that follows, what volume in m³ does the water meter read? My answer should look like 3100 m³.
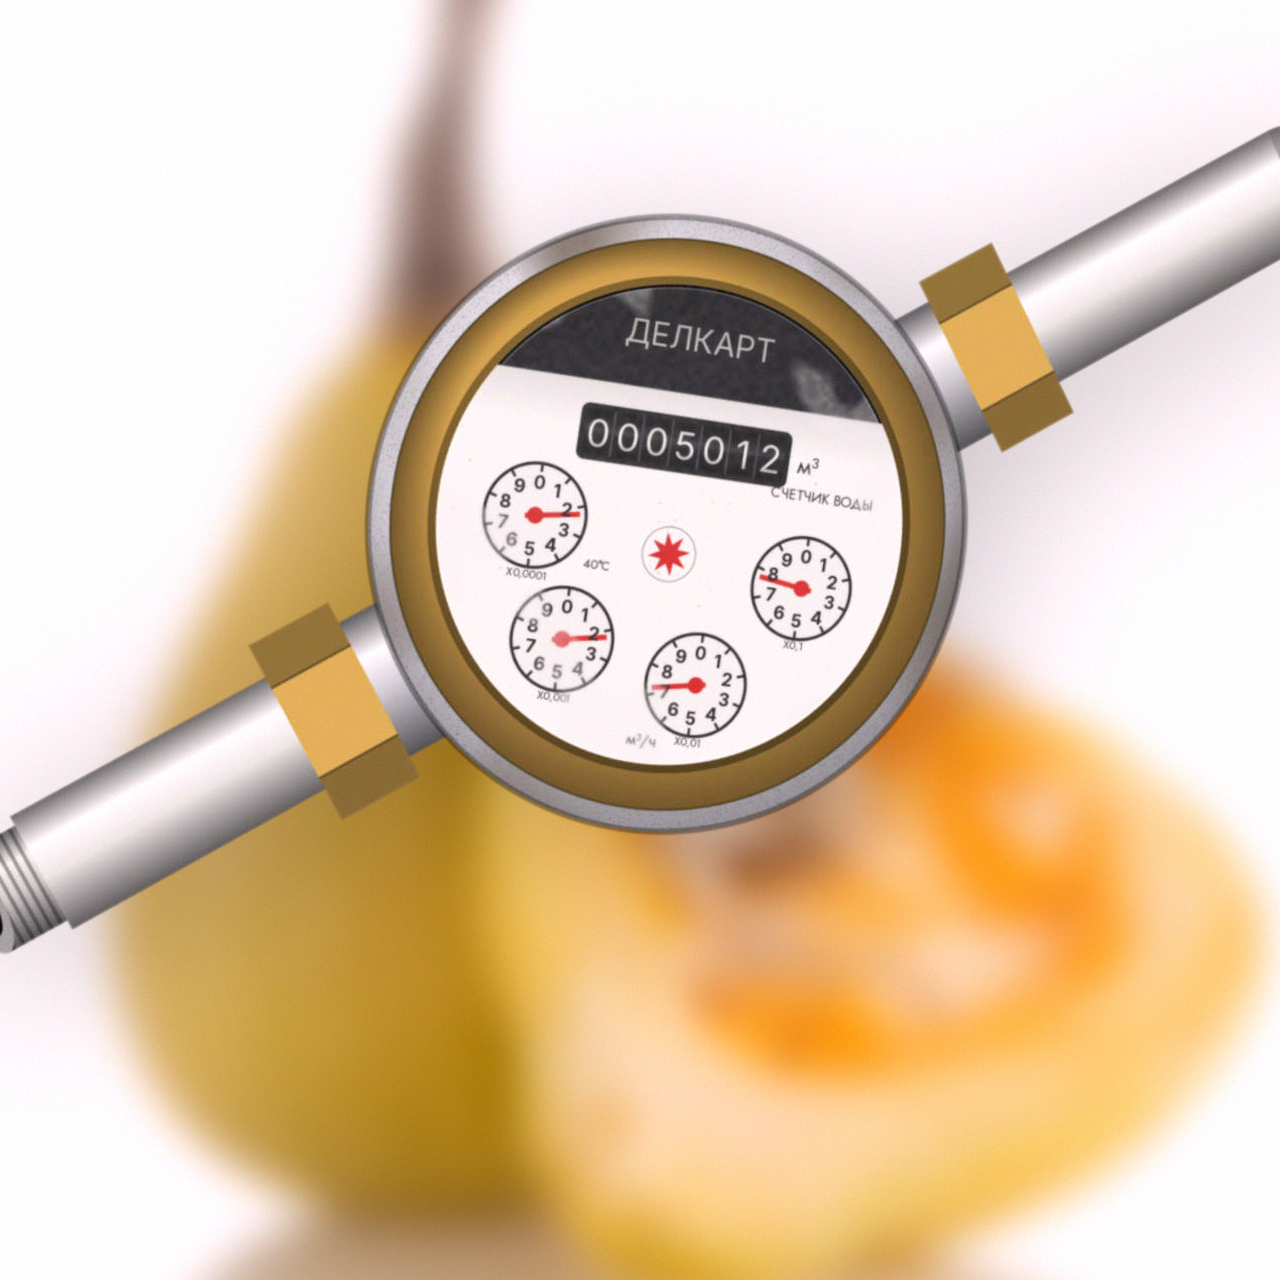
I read 5012.7722 m³
